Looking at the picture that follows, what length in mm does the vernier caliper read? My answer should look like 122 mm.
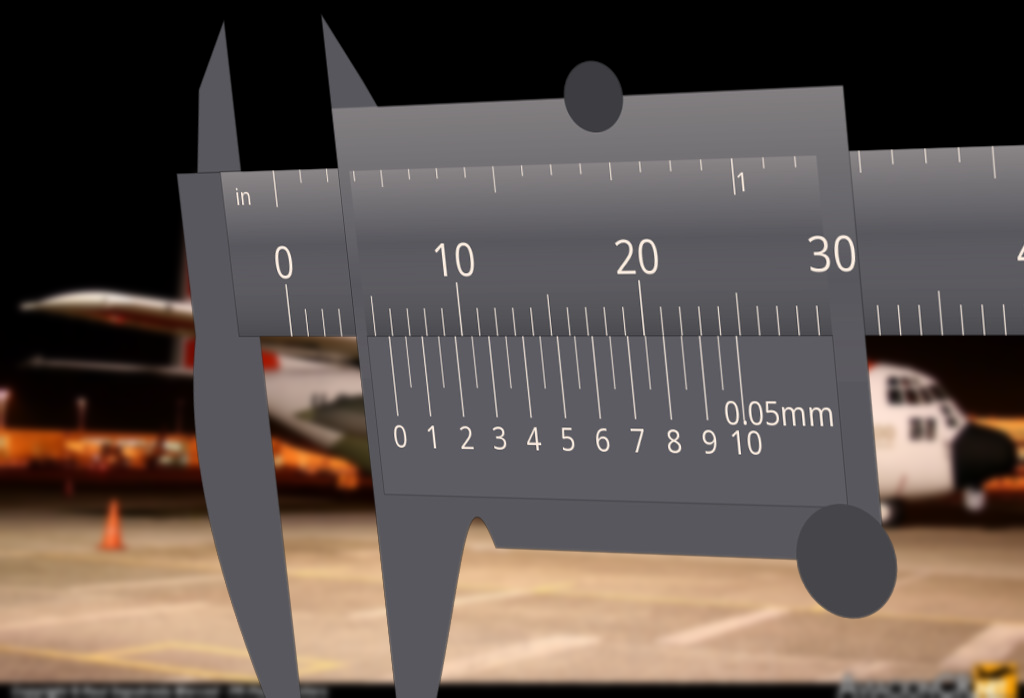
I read 5.8 mm
